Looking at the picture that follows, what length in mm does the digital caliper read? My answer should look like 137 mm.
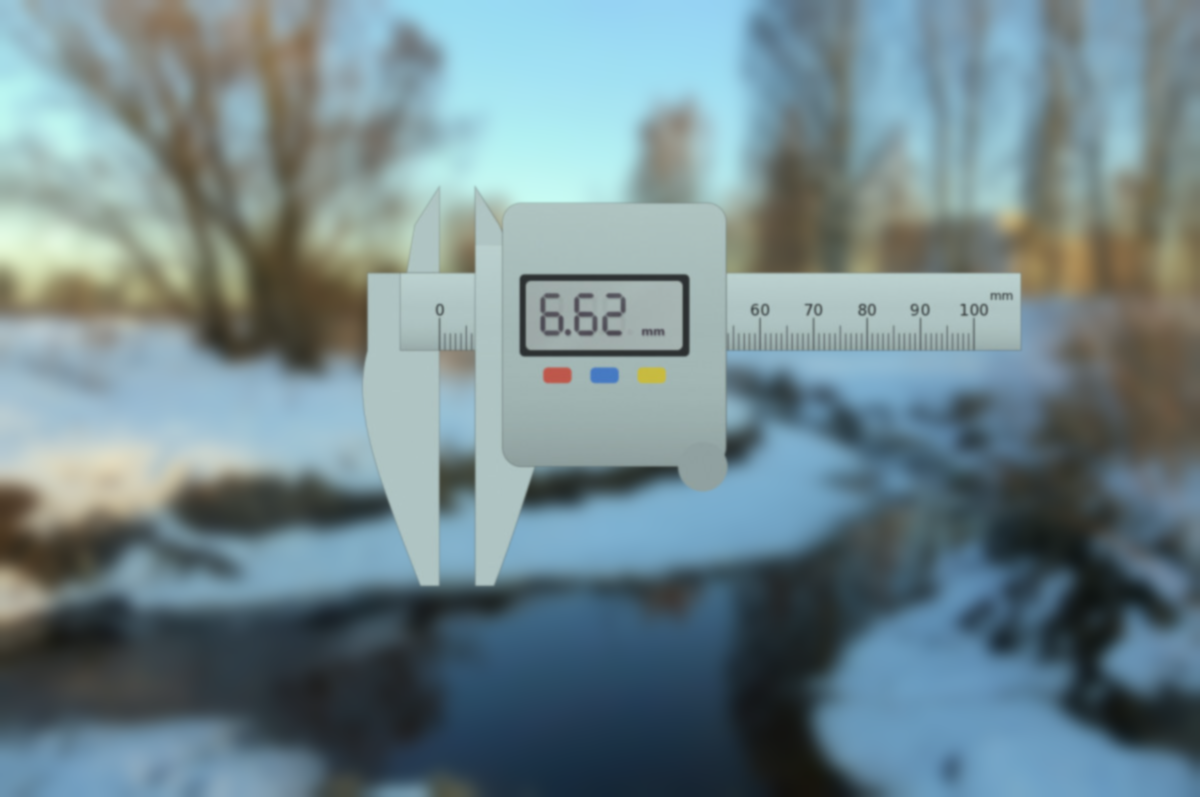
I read 6.62 mm
